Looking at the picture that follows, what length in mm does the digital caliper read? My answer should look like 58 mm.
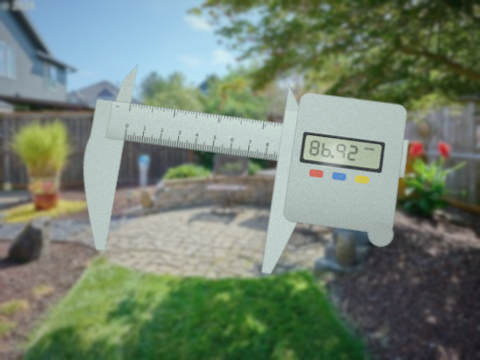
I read 86.92 mm
